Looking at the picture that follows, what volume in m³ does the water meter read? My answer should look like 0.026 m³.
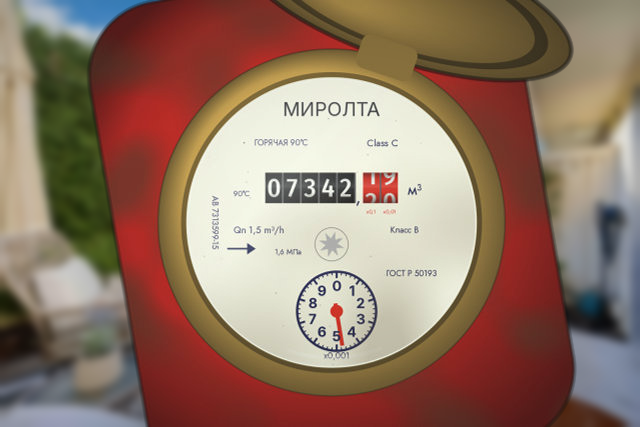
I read 7342.194 m³
